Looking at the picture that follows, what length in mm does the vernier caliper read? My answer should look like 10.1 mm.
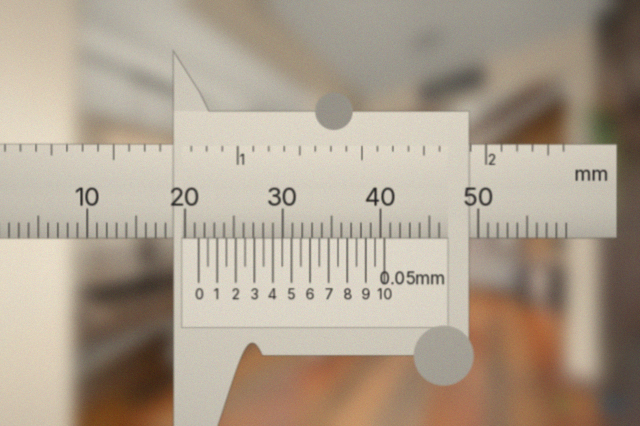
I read 21.4 mm
